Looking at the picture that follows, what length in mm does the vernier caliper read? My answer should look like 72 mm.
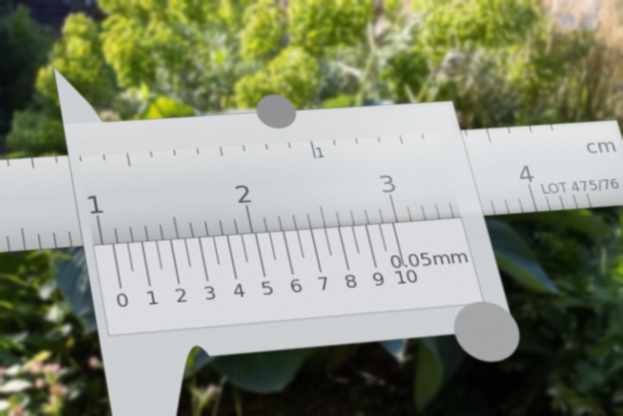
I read 10.7 mm
